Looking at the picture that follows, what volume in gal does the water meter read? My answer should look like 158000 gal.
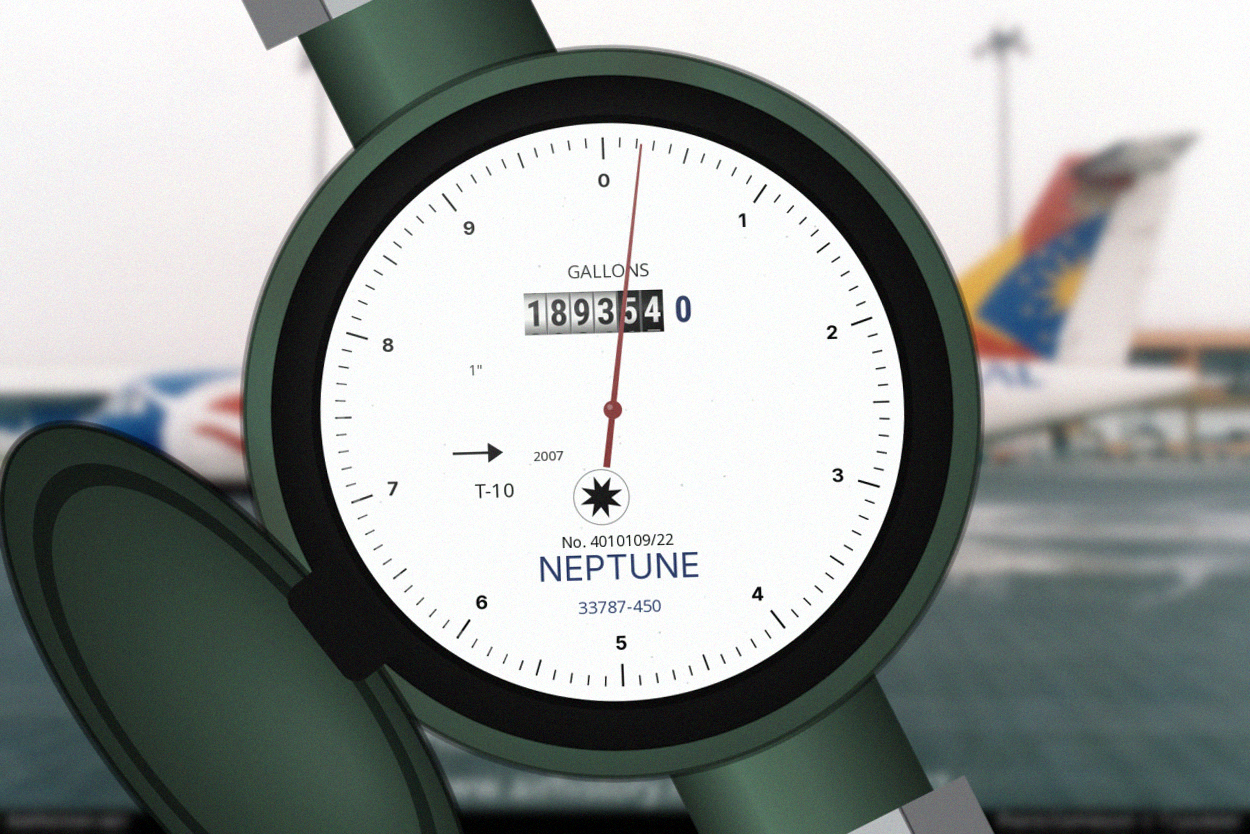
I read 1893540.2 gal
